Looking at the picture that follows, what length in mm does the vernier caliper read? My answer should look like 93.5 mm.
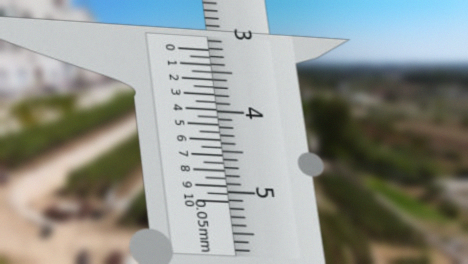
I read 32.2 mm
